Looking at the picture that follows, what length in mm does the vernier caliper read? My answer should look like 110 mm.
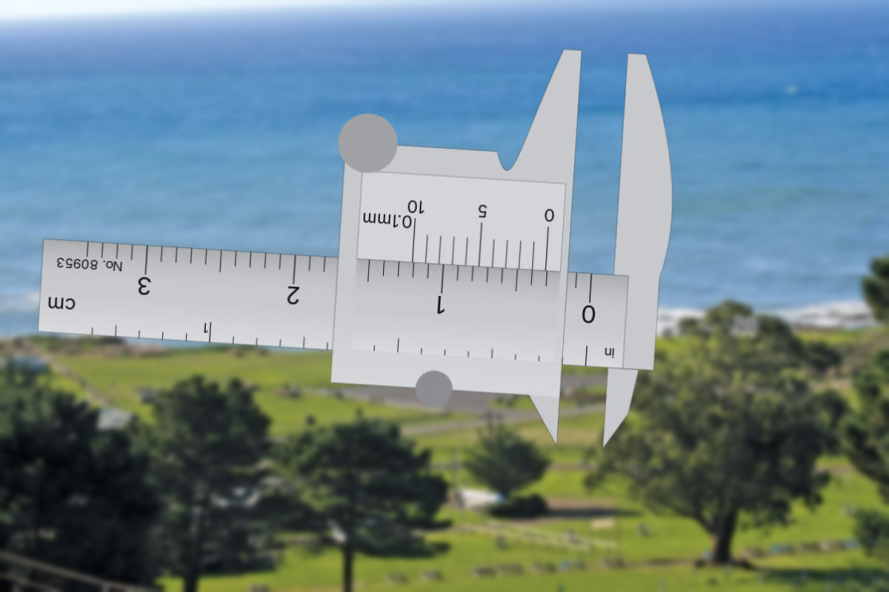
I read 3.1 mm
